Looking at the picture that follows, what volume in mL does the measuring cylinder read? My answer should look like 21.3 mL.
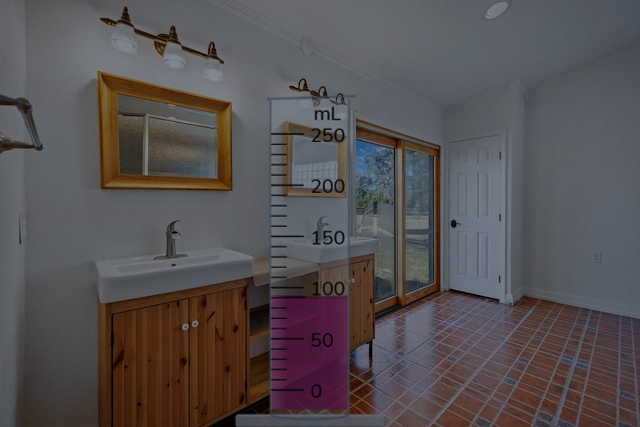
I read 90 mL
